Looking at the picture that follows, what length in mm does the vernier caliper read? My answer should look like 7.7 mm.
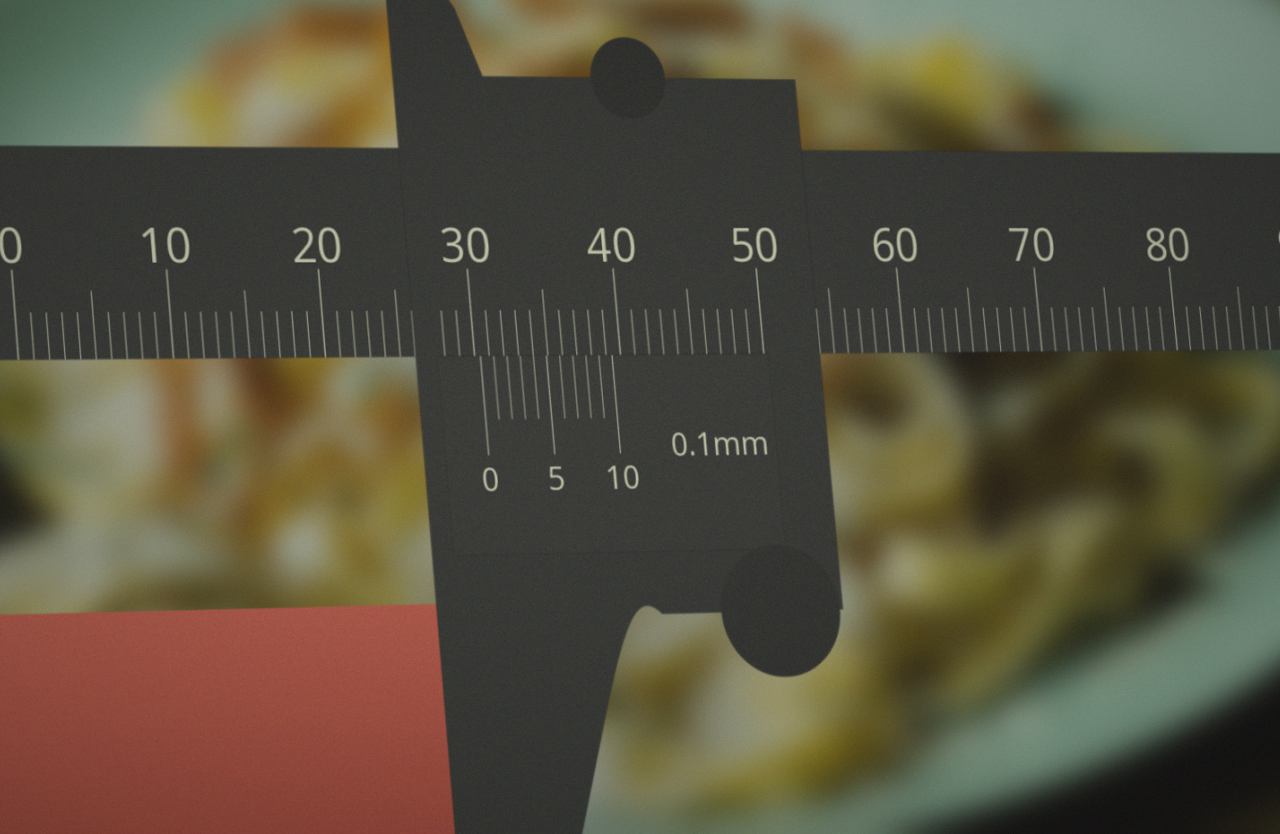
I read 30.4 mm
